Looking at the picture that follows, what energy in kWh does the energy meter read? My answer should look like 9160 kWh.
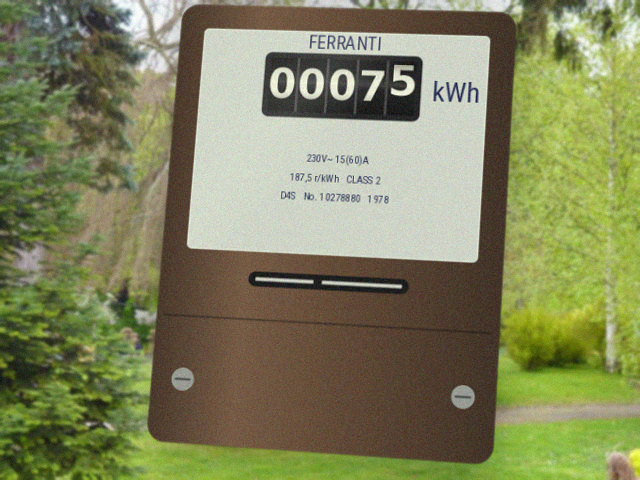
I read 75 kWh
